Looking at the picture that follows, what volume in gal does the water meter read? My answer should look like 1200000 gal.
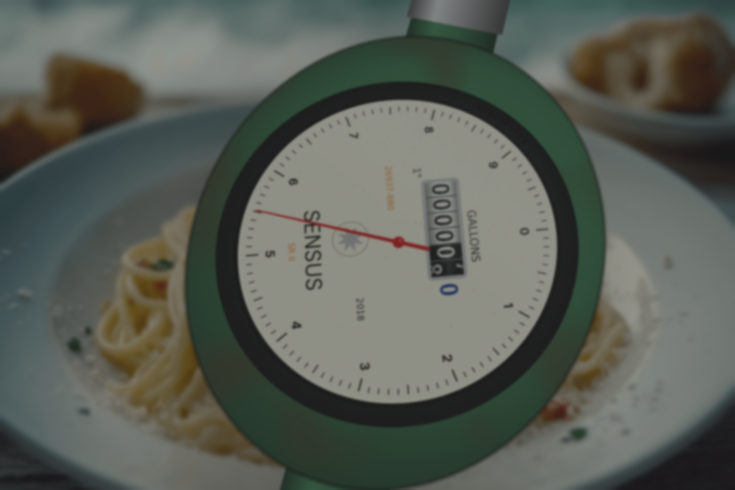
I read 75.5 gal
